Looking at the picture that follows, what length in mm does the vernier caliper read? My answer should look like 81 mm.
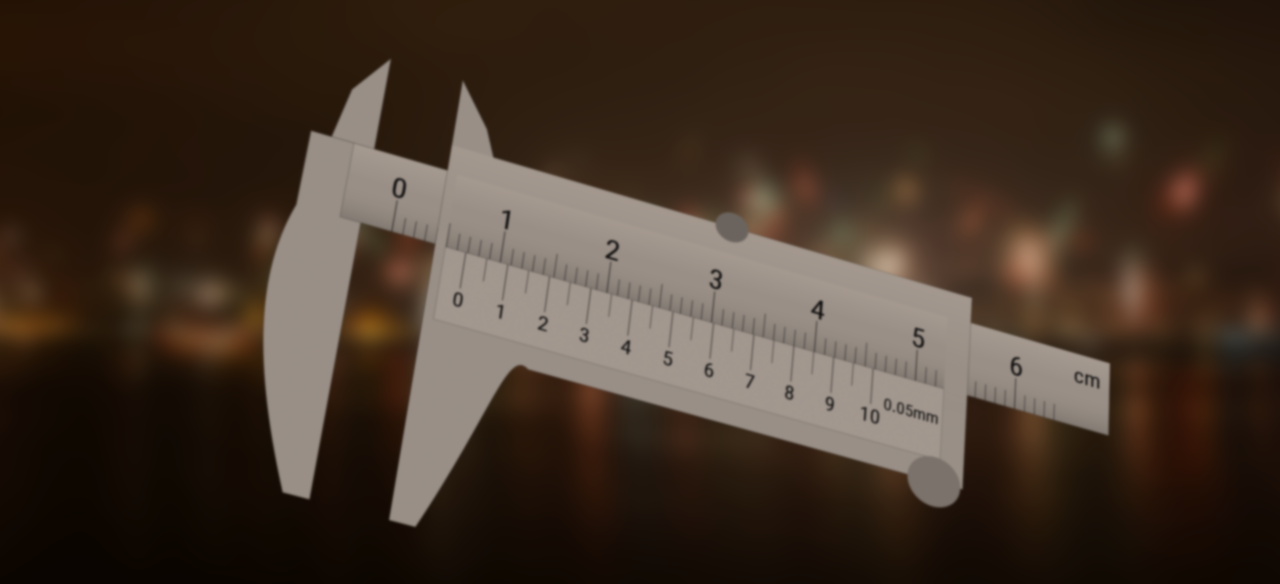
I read 6.8 mm
